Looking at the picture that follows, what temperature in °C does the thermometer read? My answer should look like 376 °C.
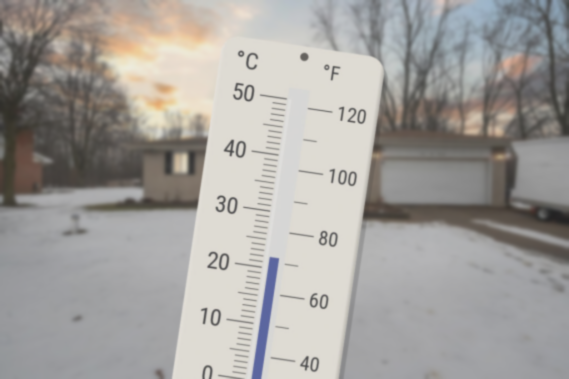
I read 22 °C
